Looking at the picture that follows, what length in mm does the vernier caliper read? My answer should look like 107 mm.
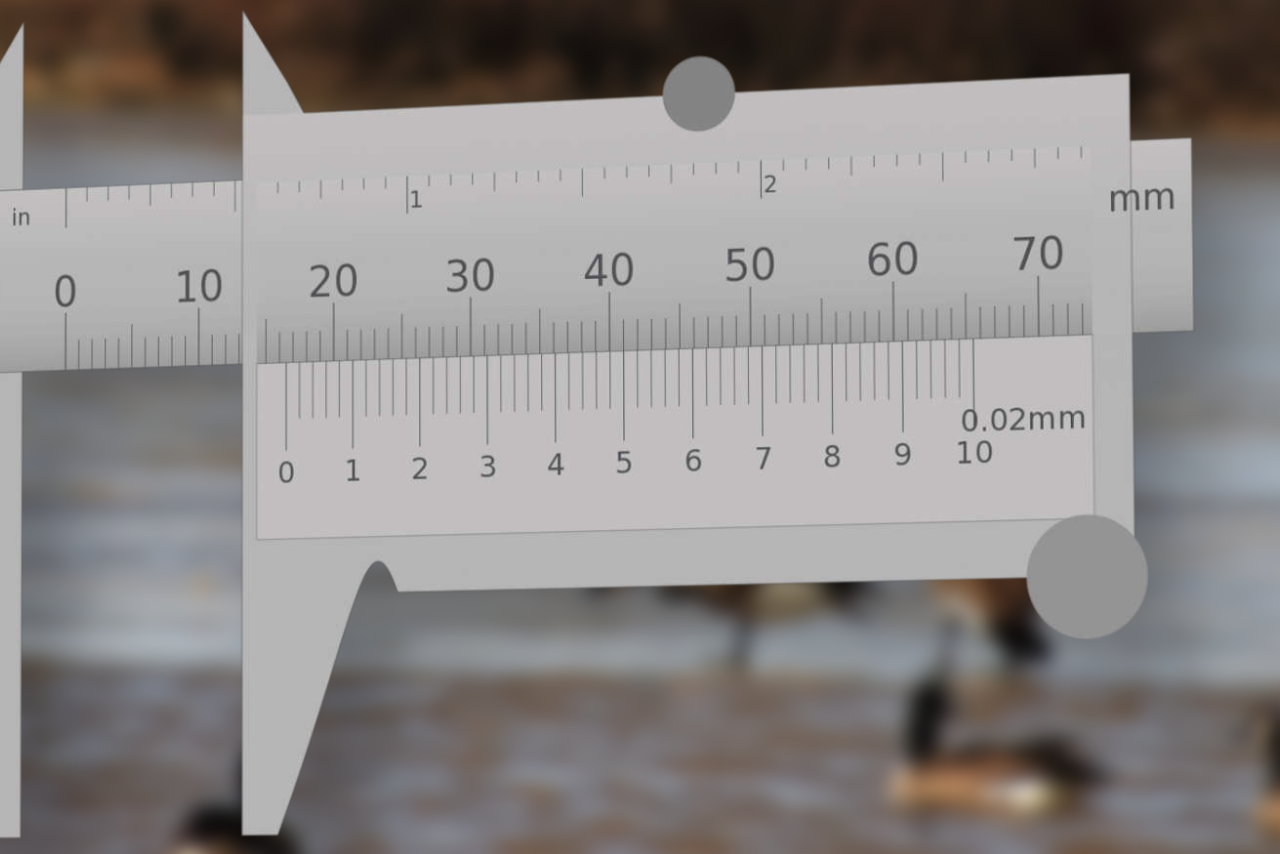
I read 16.5 mm
